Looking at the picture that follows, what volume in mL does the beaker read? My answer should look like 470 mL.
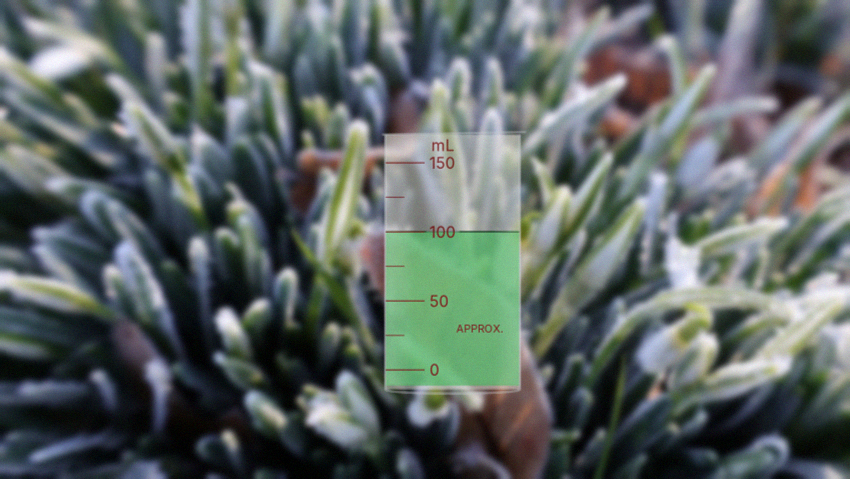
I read 100 mL
